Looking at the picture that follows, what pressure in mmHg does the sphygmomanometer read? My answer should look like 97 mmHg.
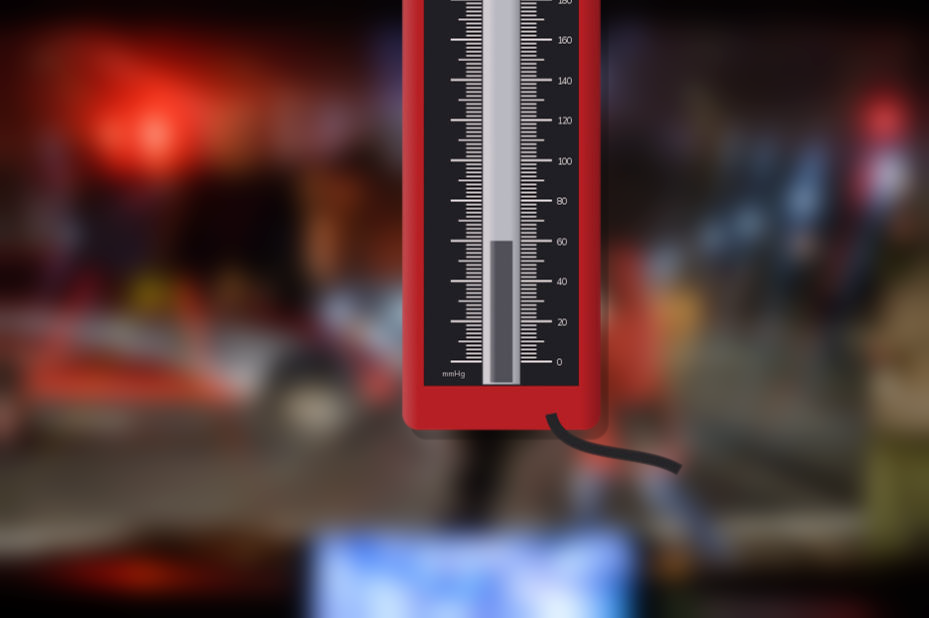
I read 60 mmHg
